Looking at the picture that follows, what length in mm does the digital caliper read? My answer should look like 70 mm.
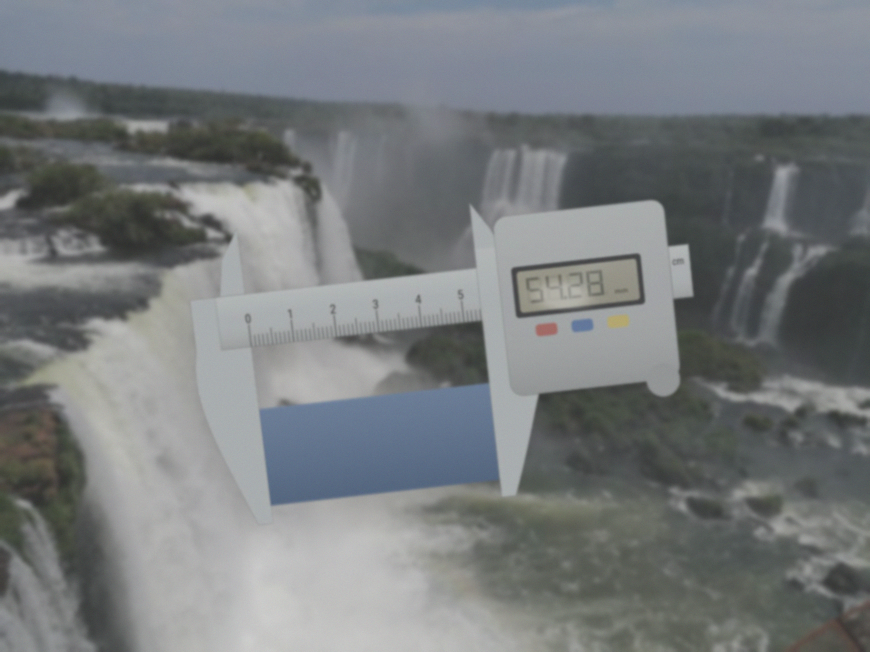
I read 54.28 mm
